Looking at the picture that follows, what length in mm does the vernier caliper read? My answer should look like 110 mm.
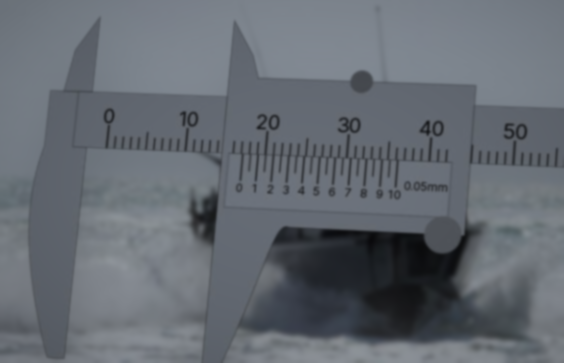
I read 17.2 mm
